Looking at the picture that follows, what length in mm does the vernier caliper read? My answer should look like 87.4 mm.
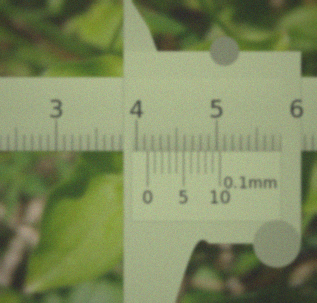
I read 41.4 mm
